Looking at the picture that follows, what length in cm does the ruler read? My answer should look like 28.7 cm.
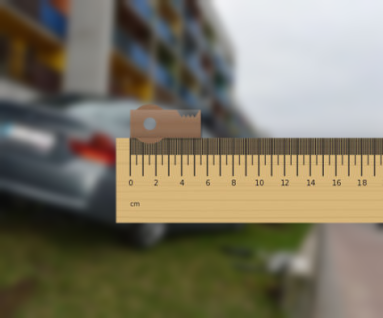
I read 5.5 cm
